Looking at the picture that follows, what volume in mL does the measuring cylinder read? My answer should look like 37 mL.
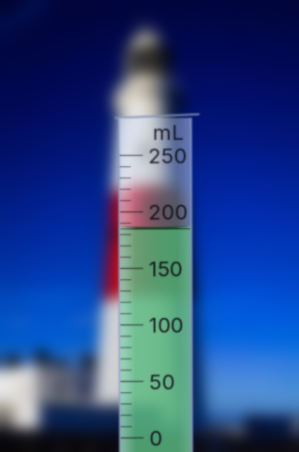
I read 185 mL
